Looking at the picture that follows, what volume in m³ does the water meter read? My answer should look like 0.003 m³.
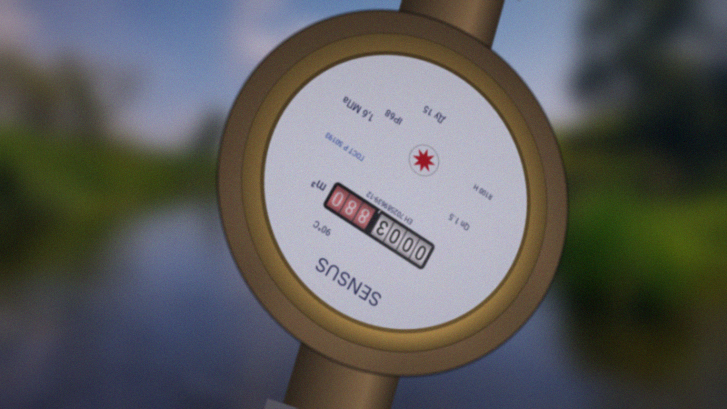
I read 3.880 m³
